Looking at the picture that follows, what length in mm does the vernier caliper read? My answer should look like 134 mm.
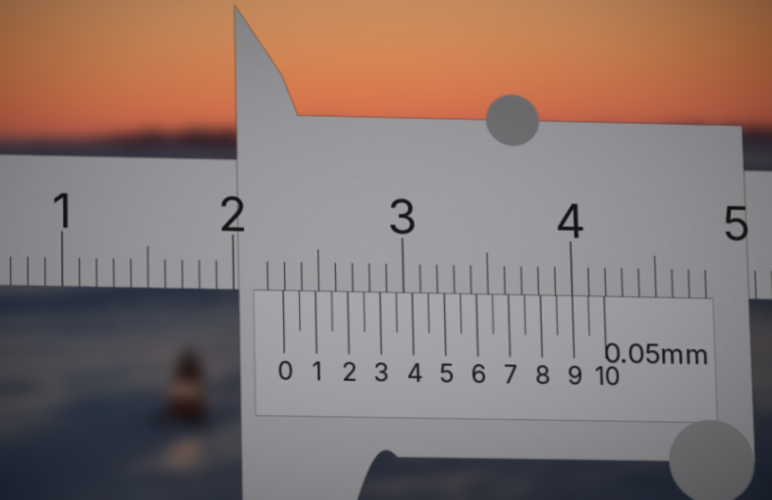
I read 22.9 mm
